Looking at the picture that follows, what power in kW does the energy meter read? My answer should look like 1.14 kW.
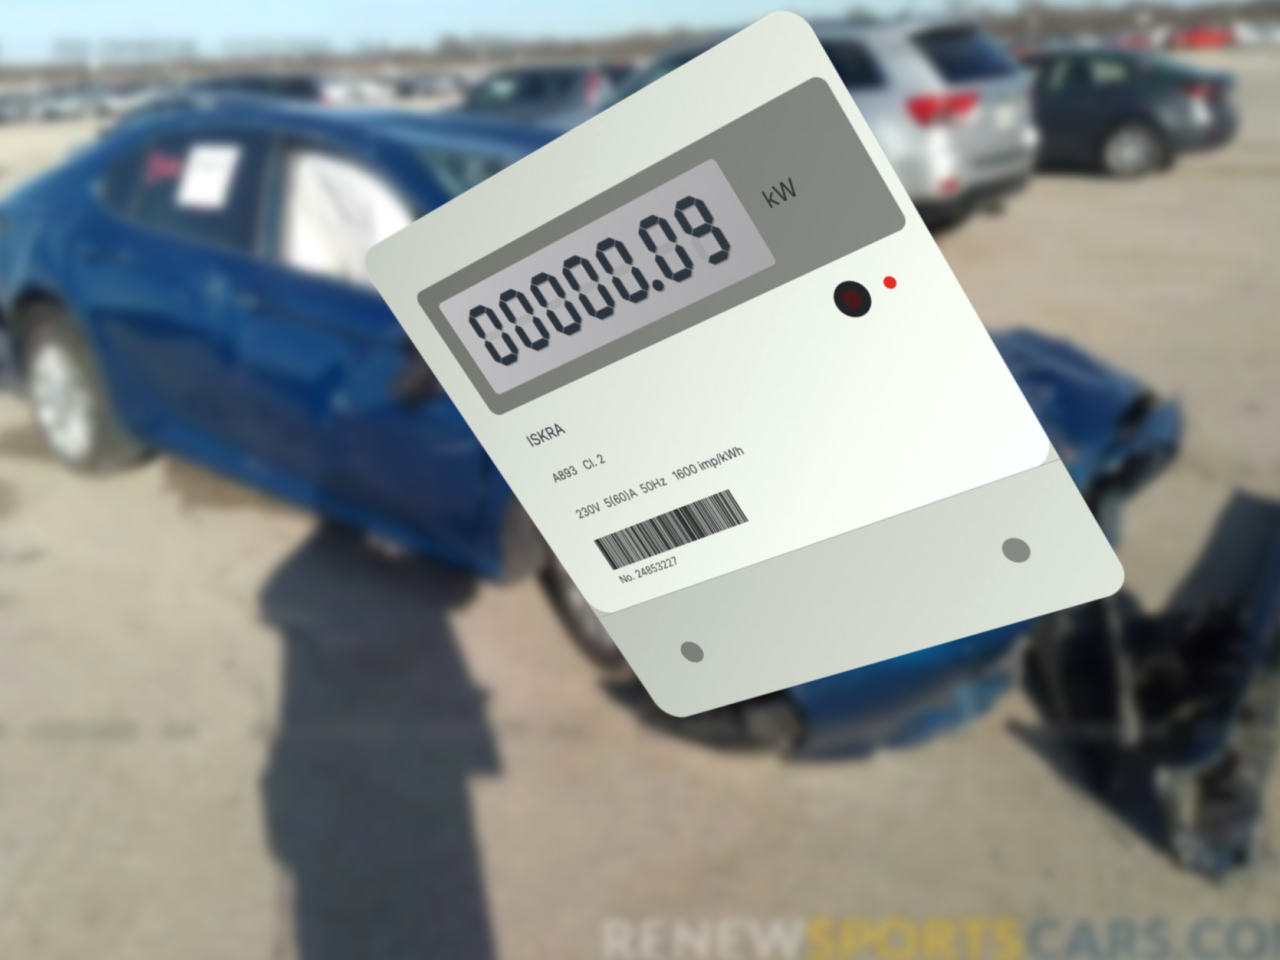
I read 0.09 kW
